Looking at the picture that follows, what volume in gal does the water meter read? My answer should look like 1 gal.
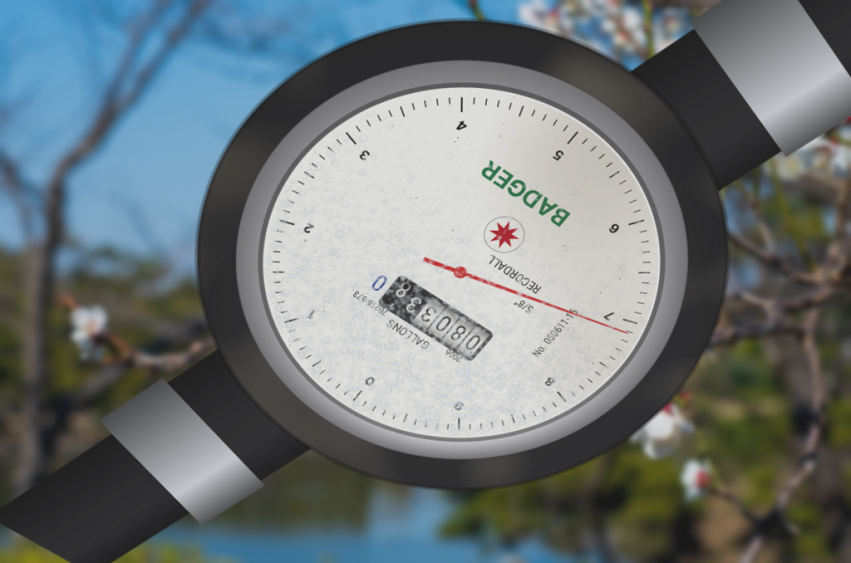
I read 803377.1 gal
